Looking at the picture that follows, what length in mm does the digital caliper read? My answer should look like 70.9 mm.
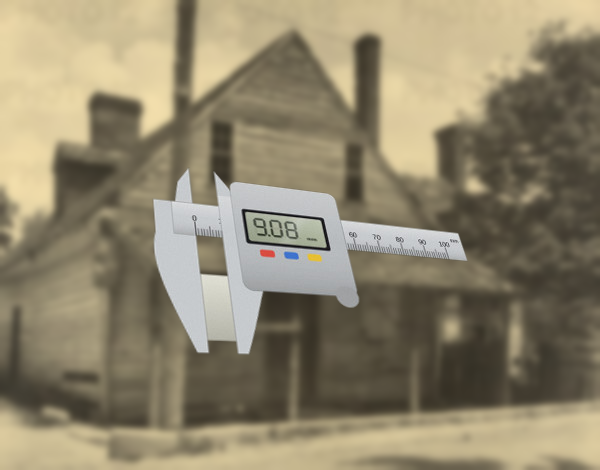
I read 9.08 mm
